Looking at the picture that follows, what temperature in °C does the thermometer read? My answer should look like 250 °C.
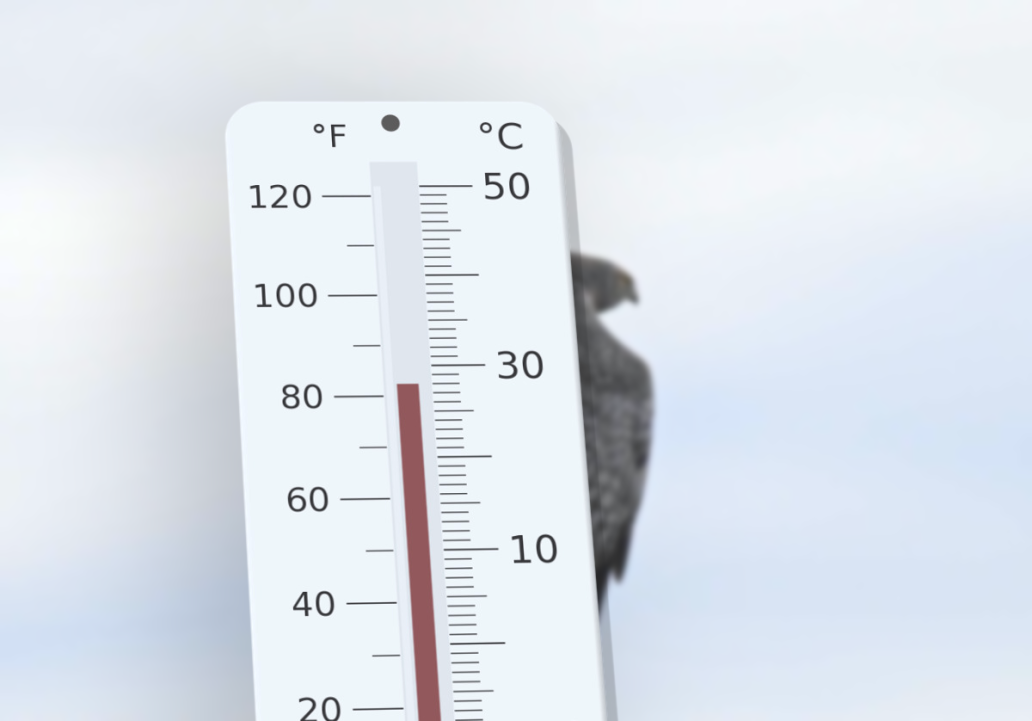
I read 28 °C
